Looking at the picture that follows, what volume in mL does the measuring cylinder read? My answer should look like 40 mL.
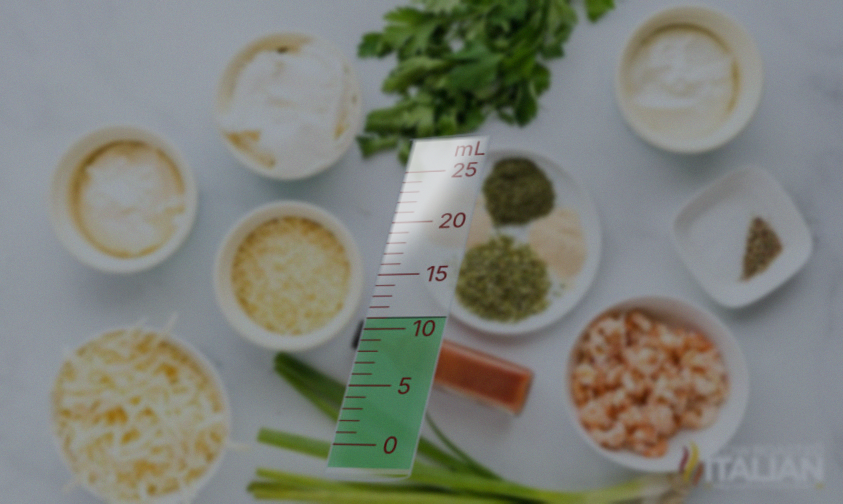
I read 11 mL
